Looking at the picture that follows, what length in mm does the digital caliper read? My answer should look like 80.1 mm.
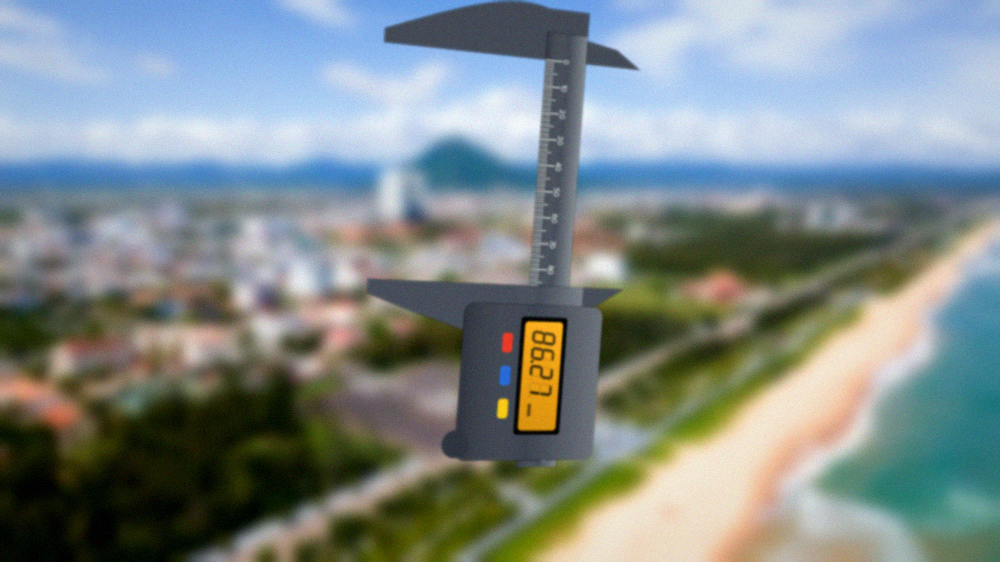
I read 86.27 mm
